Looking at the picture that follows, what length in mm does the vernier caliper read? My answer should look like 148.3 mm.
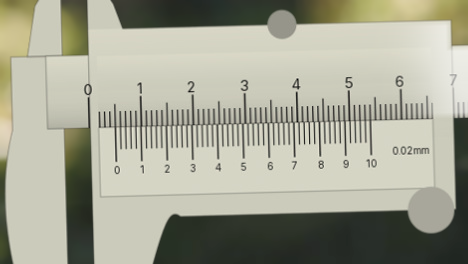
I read 5.0 mm
